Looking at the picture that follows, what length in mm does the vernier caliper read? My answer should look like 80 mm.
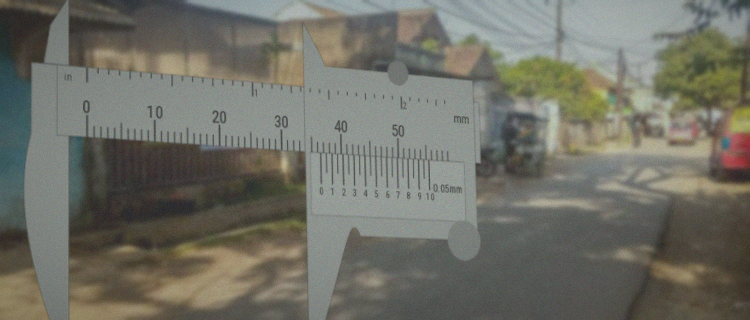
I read 36.5 mm
